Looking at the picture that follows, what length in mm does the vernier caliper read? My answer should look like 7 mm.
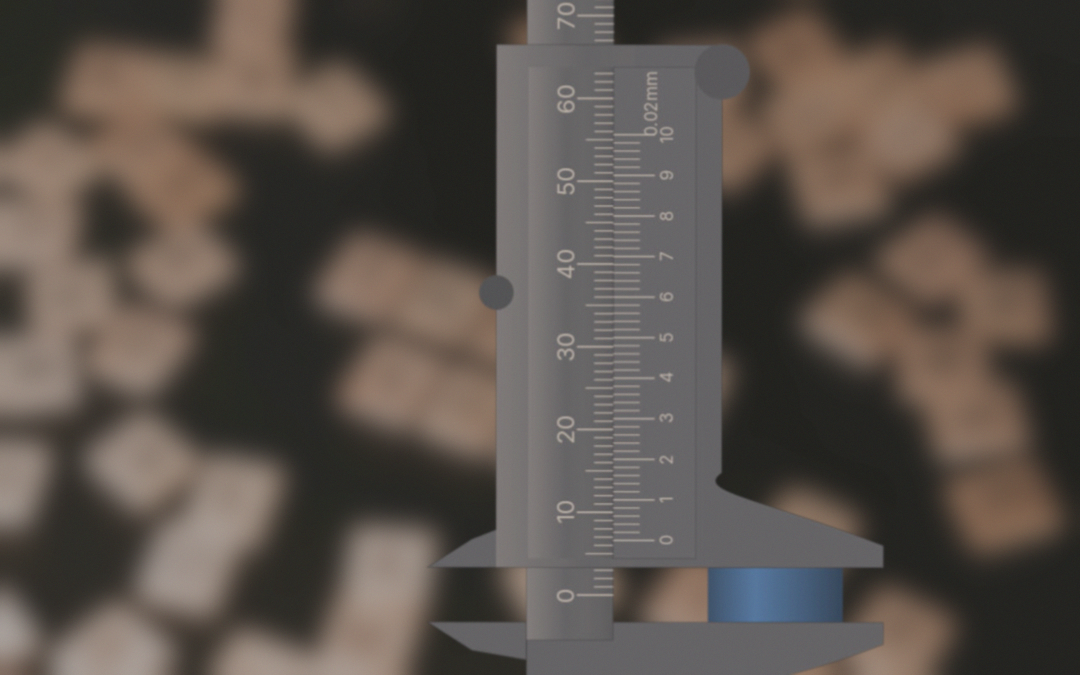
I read 6.6 mm
